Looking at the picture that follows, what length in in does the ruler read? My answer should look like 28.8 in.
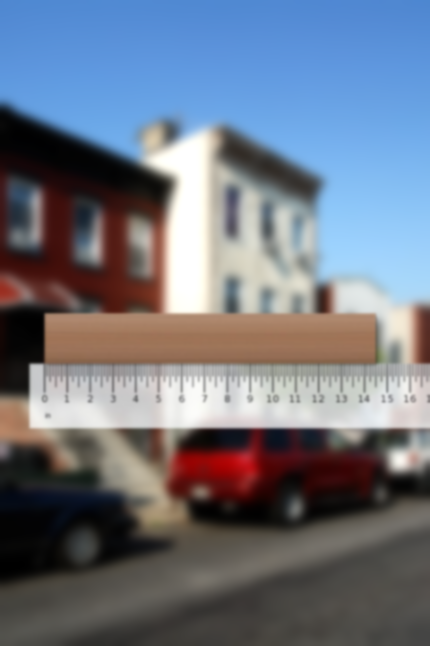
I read 14.5 in
